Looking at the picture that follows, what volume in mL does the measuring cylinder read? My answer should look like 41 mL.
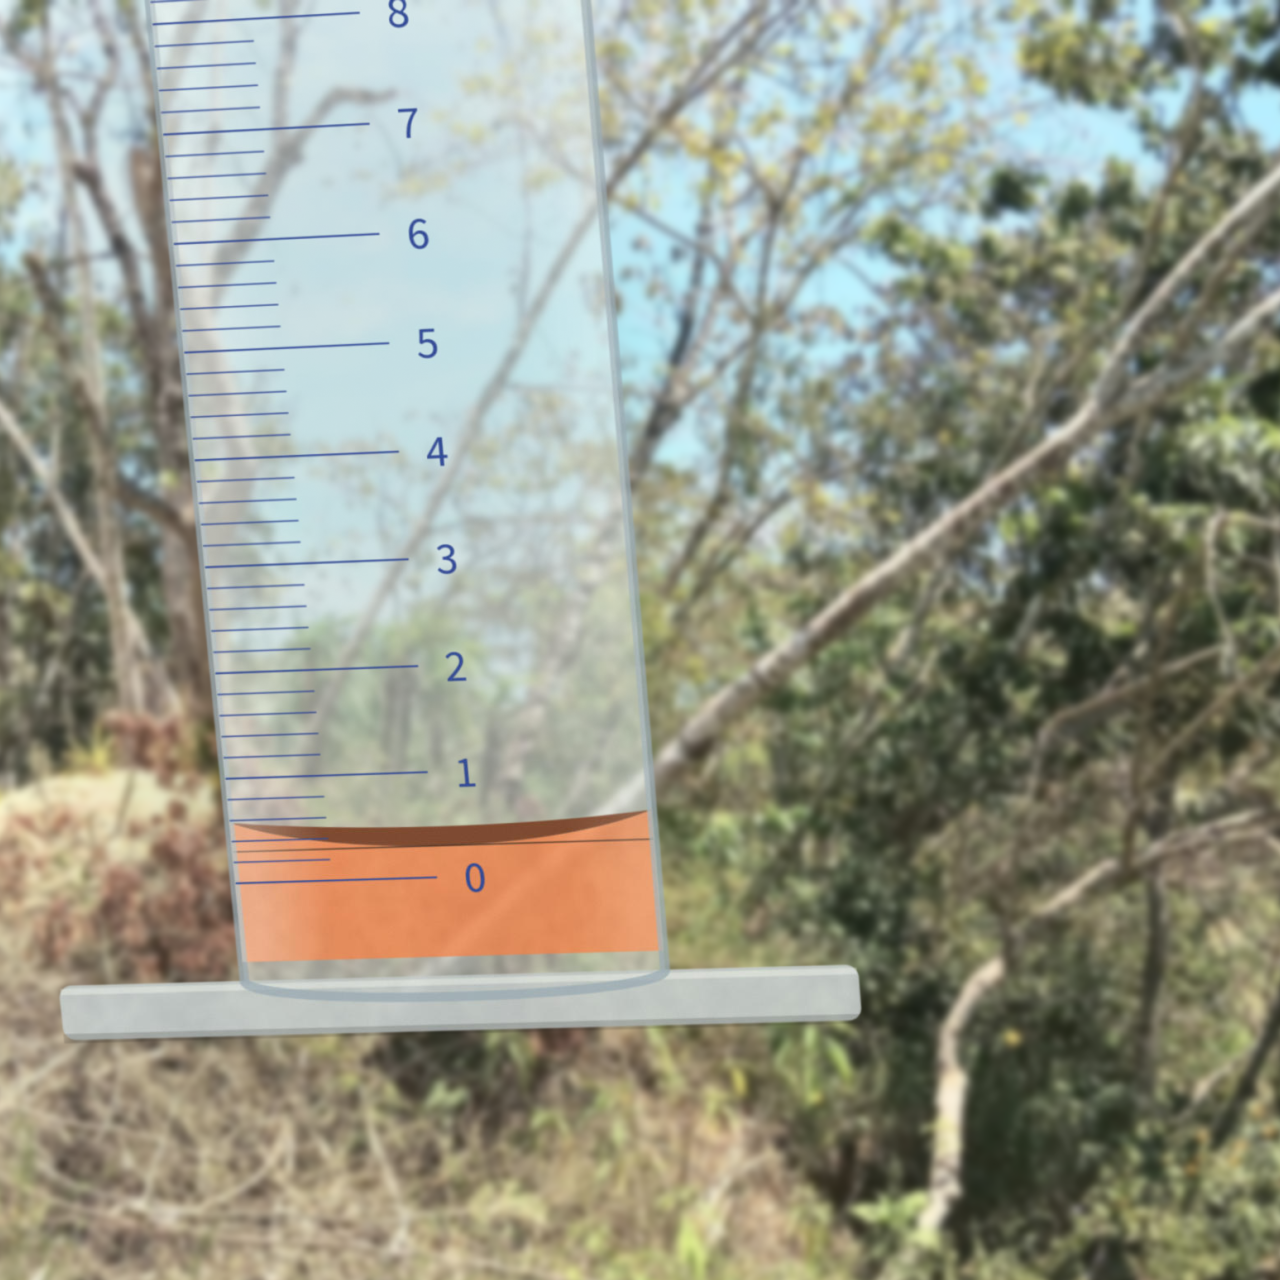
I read 0.3 mL
